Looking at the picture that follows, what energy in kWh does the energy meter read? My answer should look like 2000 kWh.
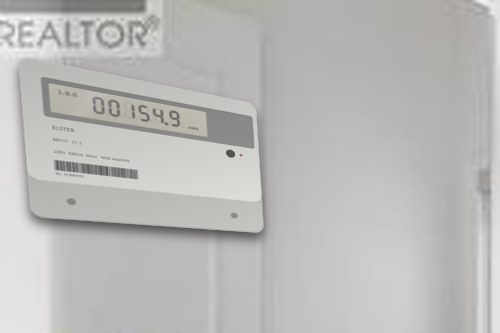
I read 154.9 kWh
